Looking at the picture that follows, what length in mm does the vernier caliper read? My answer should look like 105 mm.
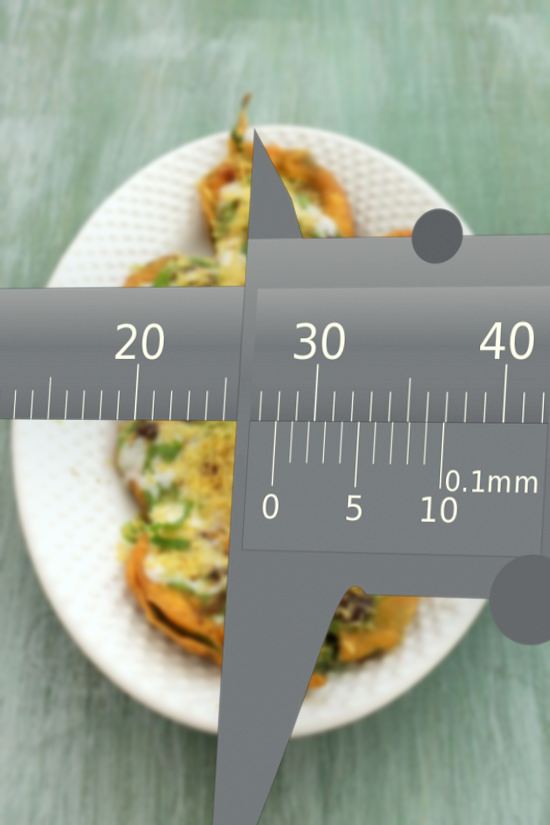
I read 27.9 mm
